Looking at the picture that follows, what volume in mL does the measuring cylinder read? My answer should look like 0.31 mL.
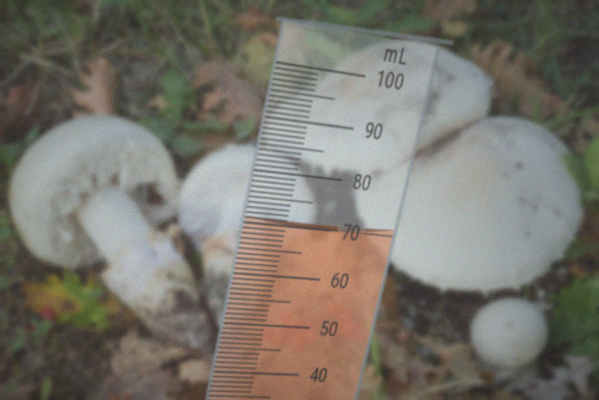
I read 70 mL
